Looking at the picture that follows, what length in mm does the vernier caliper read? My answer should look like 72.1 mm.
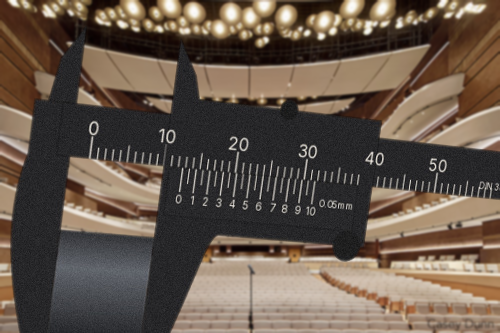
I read 12.6 mm
